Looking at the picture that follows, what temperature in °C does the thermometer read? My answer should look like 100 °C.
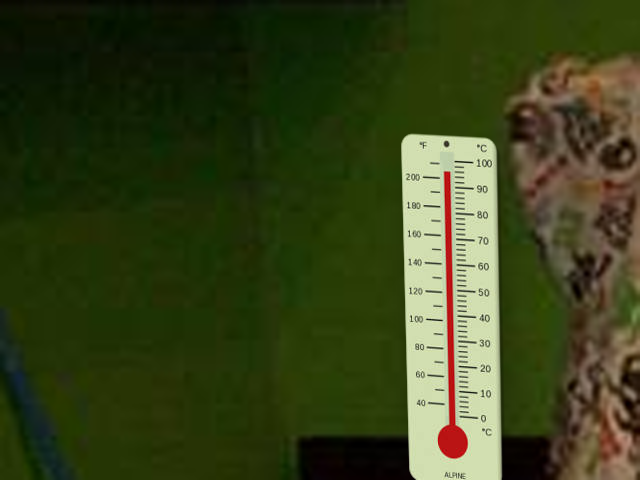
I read 96 °C
